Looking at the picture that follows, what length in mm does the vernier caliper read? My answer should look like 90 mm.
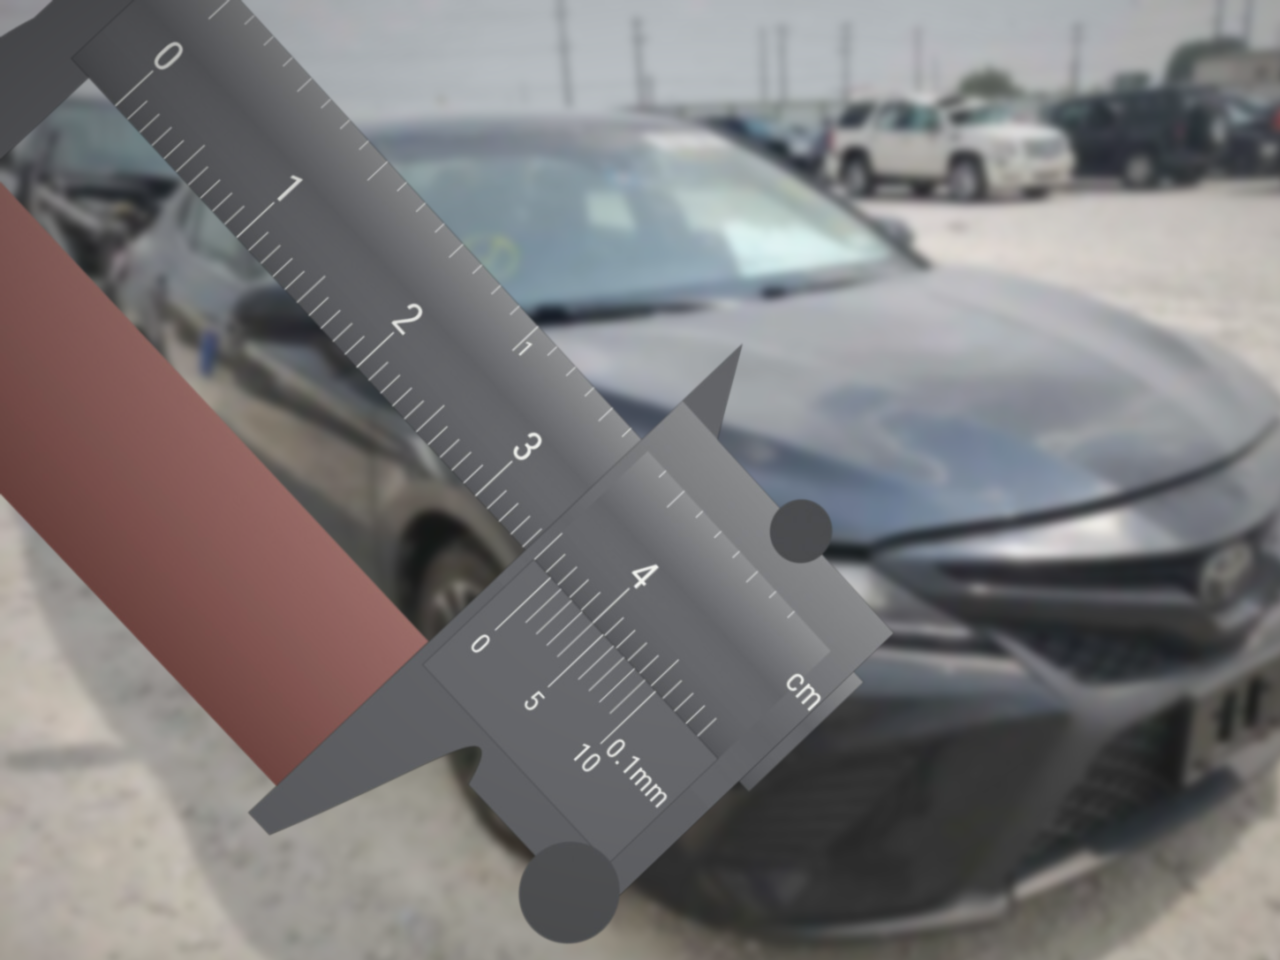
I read 36.4 mm
